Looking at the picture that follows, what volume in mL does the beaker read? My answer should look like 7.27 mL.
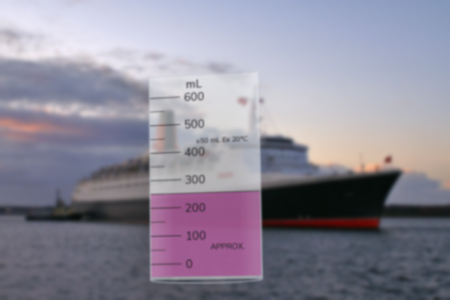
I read 250 mL
